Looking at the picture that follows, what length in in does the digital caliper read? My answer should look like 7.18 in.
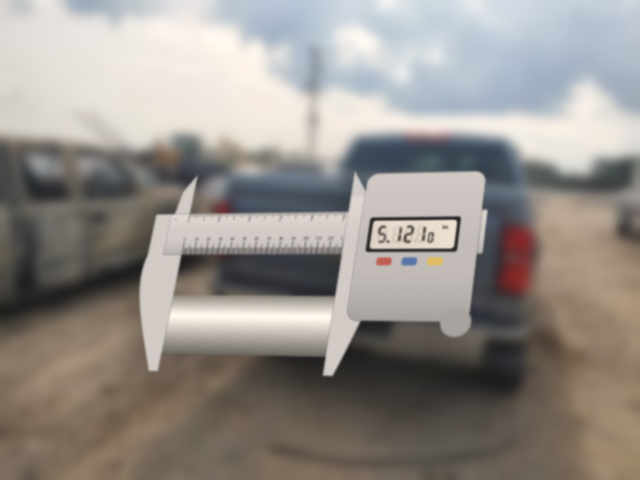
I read 5.1210 in
